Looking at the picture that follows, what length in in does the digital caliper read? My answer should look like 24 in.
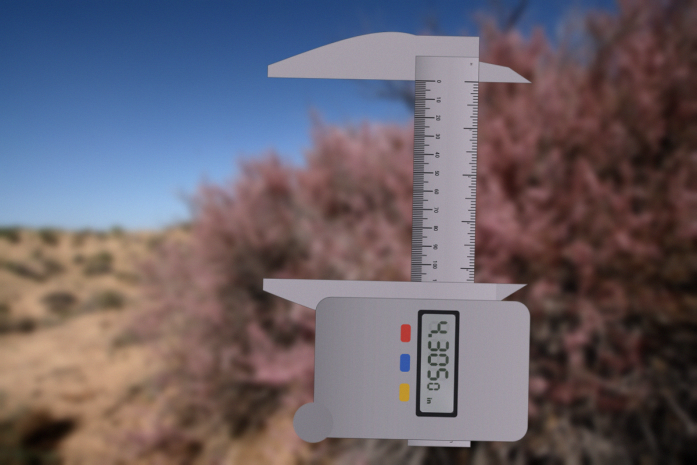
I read 4.3050 in
